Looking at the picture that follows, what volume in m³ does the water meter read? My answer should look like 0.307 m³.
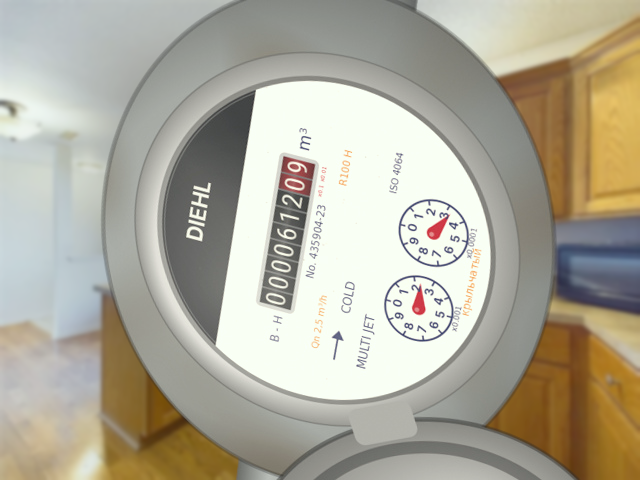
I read 612.0923 m³
